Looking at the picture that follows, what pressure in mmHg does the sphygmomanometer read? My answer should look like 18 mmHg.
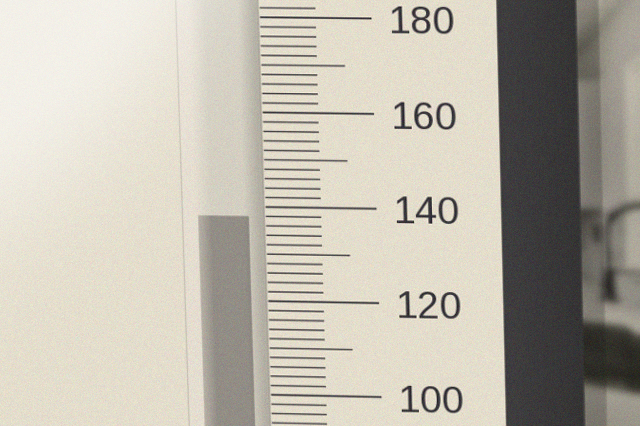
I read 138 mmHg
